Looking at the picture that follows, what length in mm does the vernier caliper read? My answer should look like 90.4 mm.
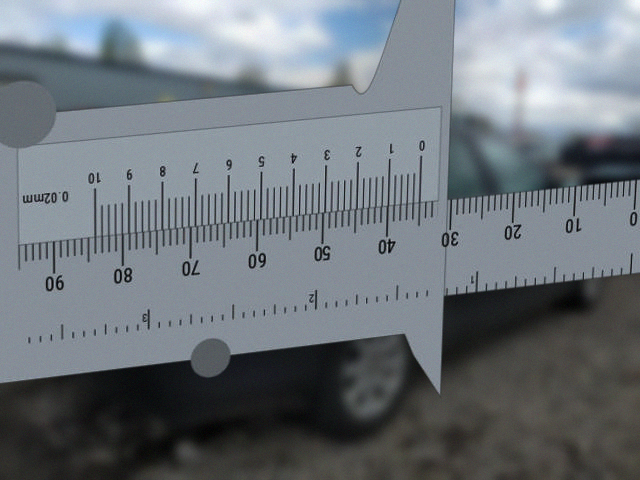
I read 35.0 mm
